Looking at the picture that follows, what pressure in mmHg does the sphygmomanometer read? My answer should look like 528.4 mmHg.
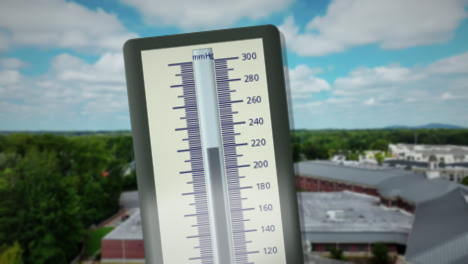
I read 220 mmHg
